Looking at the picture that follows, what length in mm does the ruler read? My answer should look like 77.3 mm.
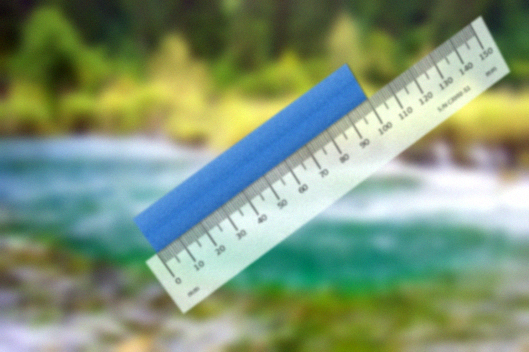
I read 100 mm
